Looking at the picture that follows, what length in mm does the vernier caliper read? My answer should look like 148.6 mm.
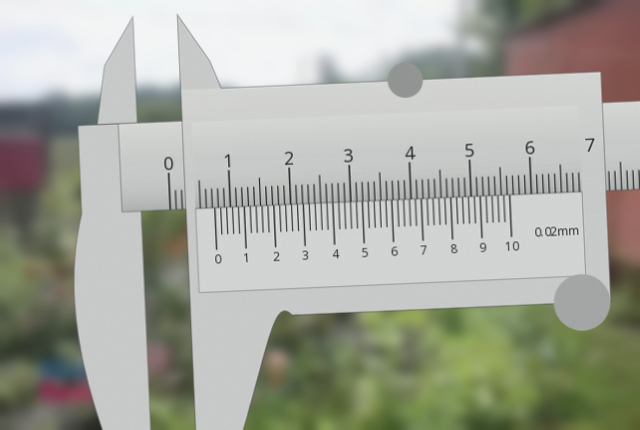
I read 7.4 mm
